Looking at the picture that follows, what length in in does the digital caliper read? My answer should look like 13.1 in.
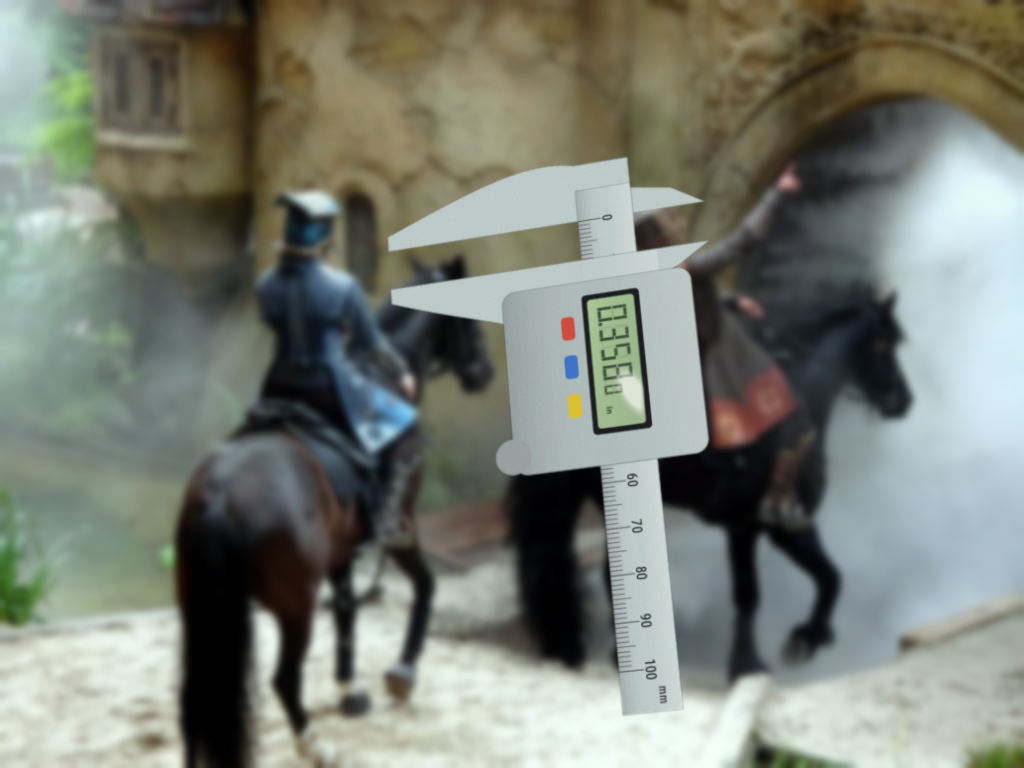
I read 0.3580 in
